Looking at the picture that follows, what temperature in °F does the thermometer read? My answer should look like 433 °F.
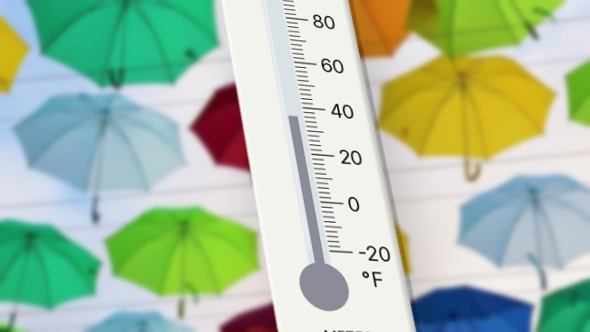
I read 36 °F
